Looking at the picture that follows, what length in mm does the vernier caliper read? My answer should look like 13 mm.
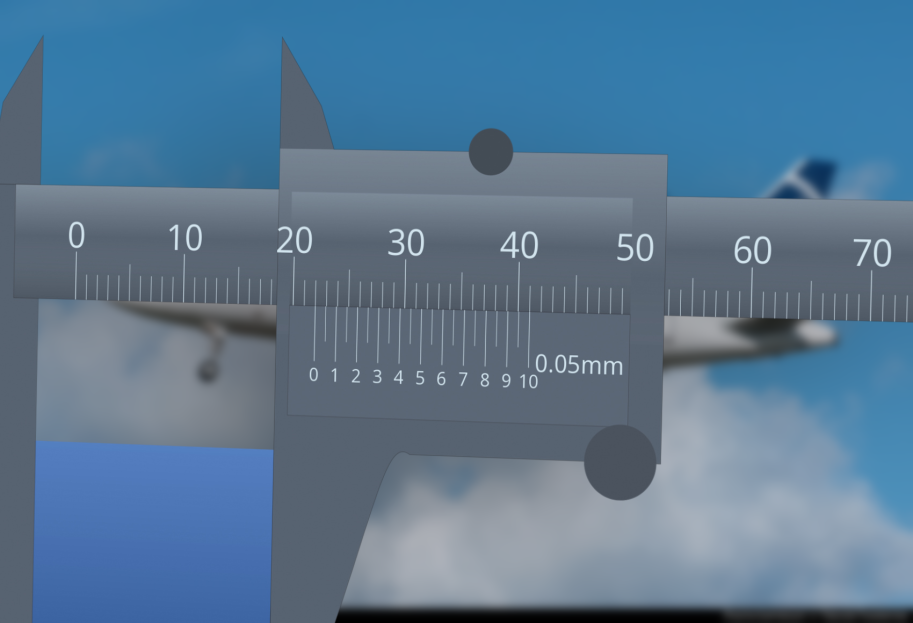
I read 22.0 mm
